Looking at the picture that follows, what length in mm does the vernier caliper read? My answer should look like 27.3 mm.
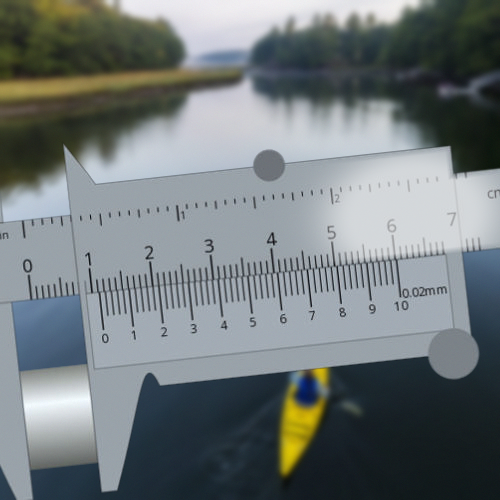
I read 11.2 mm
